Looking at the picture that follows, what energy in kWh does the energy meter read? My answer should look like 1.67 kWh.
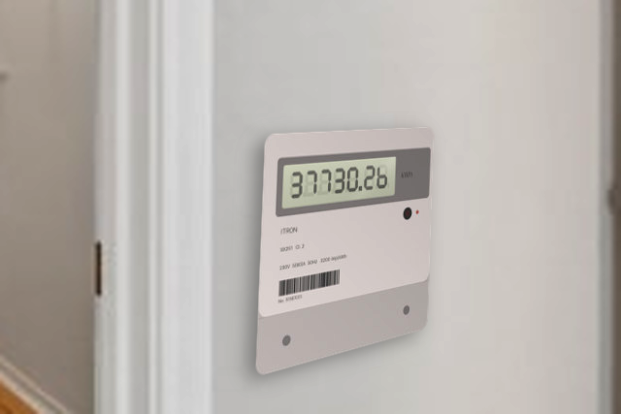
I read 37730.26 kWh
